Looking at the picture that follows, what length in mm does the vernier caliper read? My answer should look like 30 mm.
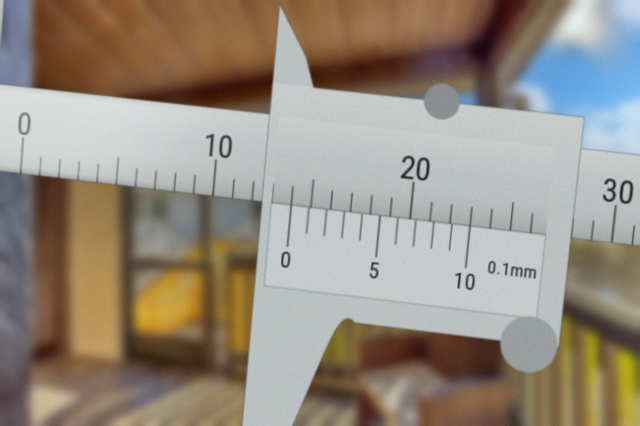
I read 14.0 mm
